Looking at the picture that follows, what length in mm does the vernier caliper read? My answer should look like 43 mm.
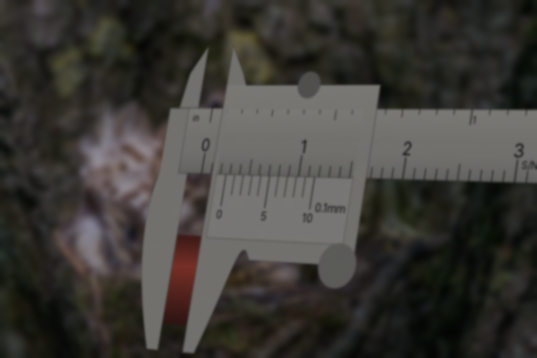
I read 2.6 mm
